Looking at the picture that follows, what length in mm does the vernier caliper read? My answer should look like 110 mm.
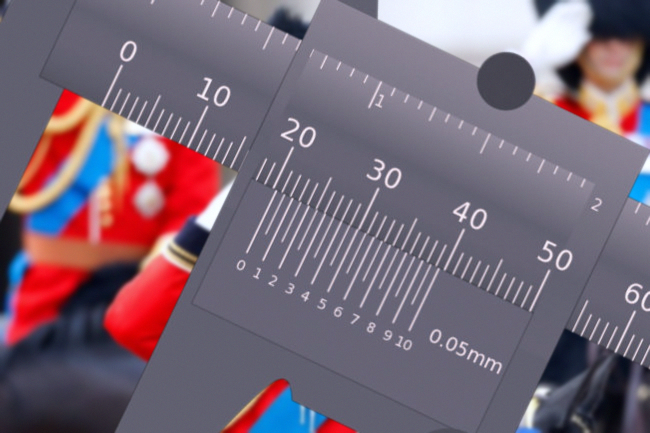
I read 20.4 mm
